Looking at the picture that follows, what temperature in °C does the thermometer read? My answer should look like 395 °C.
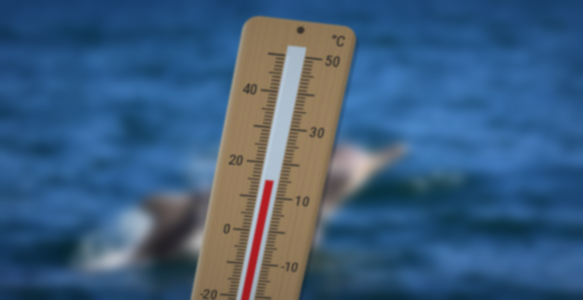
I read 15 °C
